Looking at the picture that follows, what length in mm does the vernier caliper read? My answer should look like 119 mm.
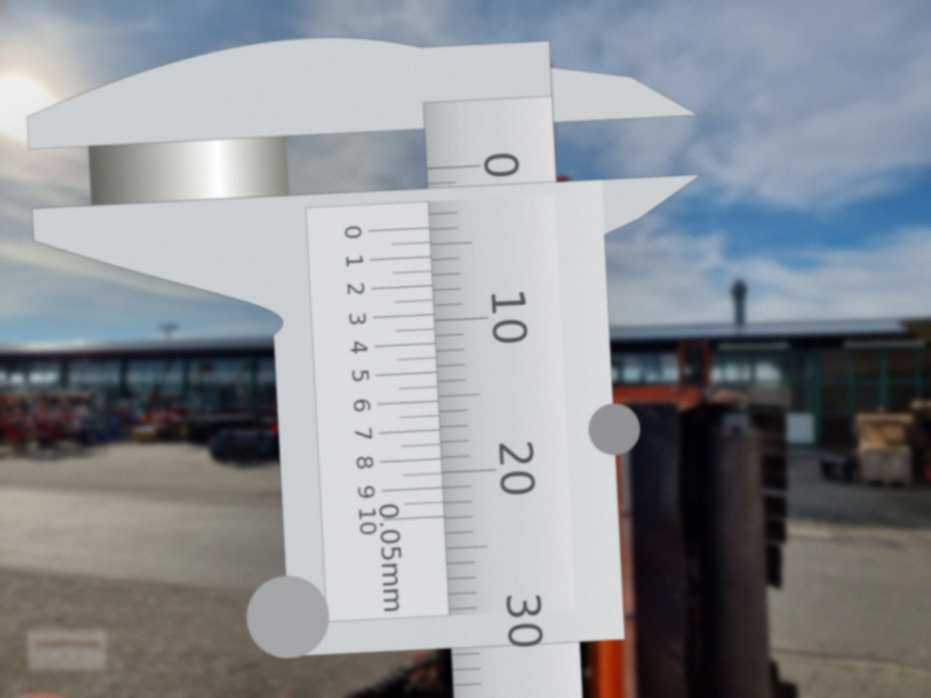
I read 3.9 mm
